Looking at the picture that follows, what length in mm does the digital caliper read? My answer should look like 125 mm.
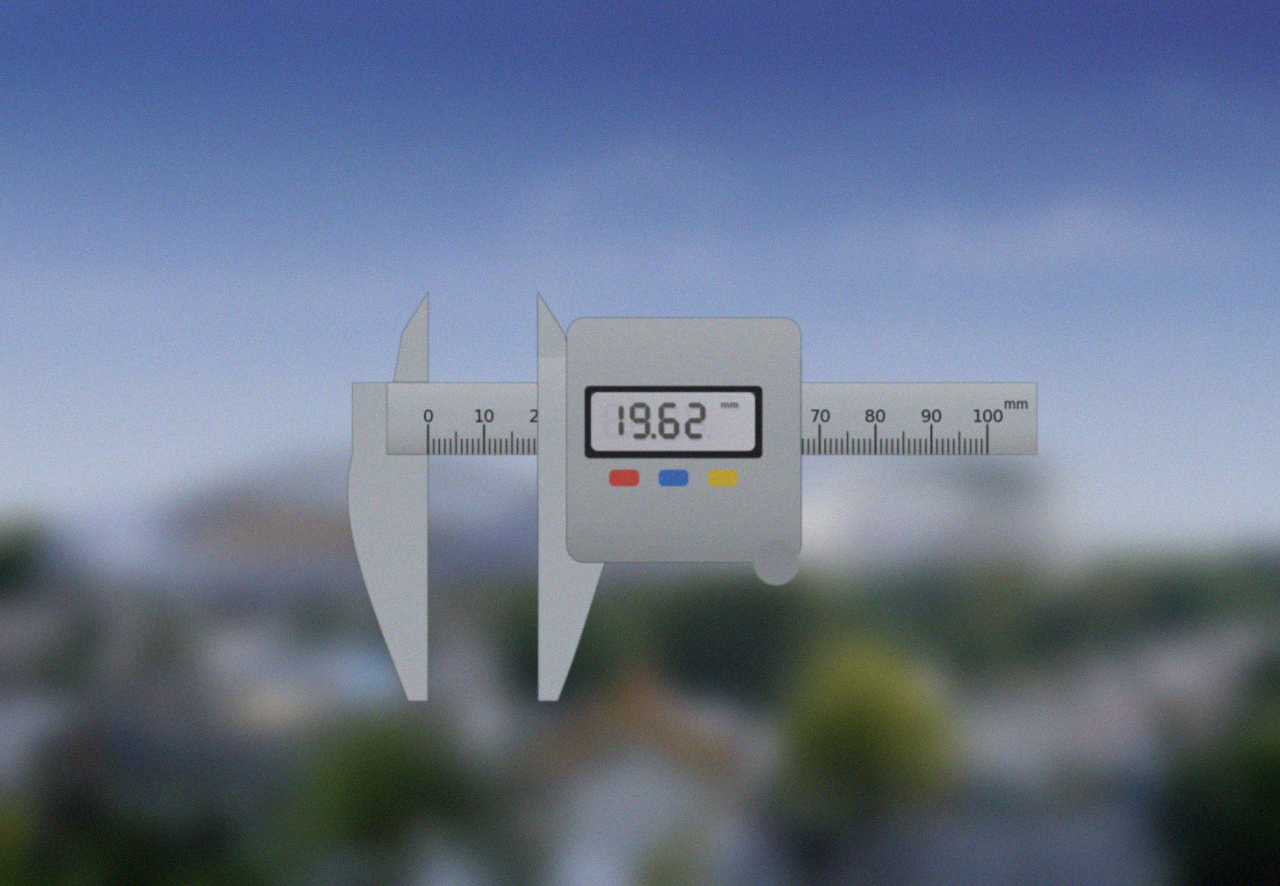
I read 19.62 mm
